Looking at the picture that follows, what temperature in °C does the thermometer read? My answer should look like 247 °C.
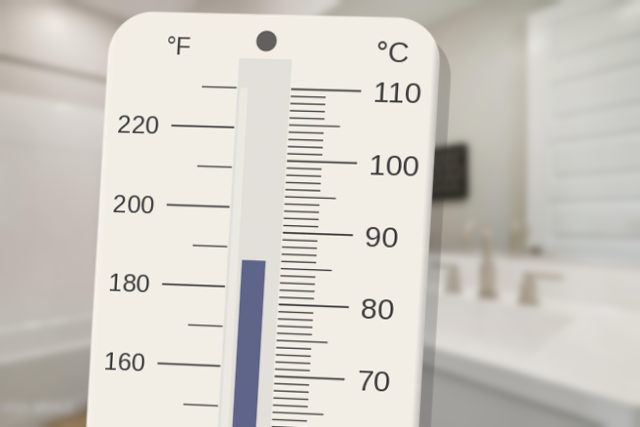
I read 86 °C
